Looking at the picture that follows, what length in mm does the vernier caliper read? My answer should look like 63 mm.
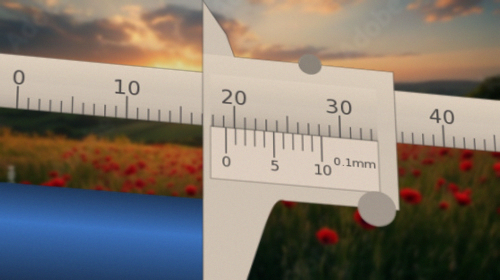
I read 19.2 mm
